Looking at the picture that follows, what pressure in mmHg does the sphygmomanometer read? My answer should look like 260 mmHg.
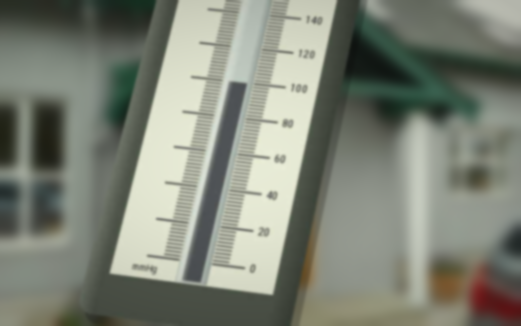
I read 100 mmHg
